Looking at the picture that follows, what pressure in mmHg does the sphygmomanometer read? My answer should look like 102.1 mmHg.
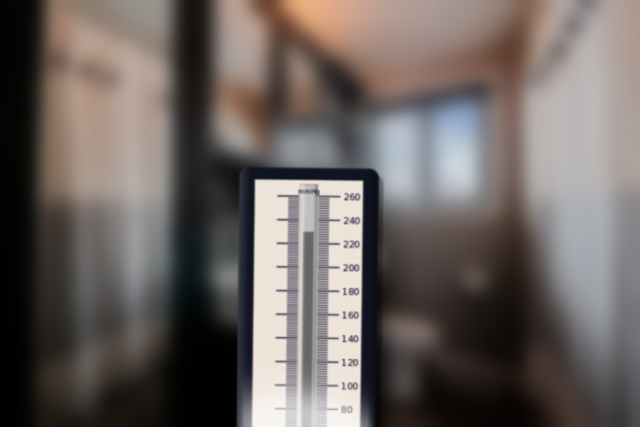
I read 230 mmHg
